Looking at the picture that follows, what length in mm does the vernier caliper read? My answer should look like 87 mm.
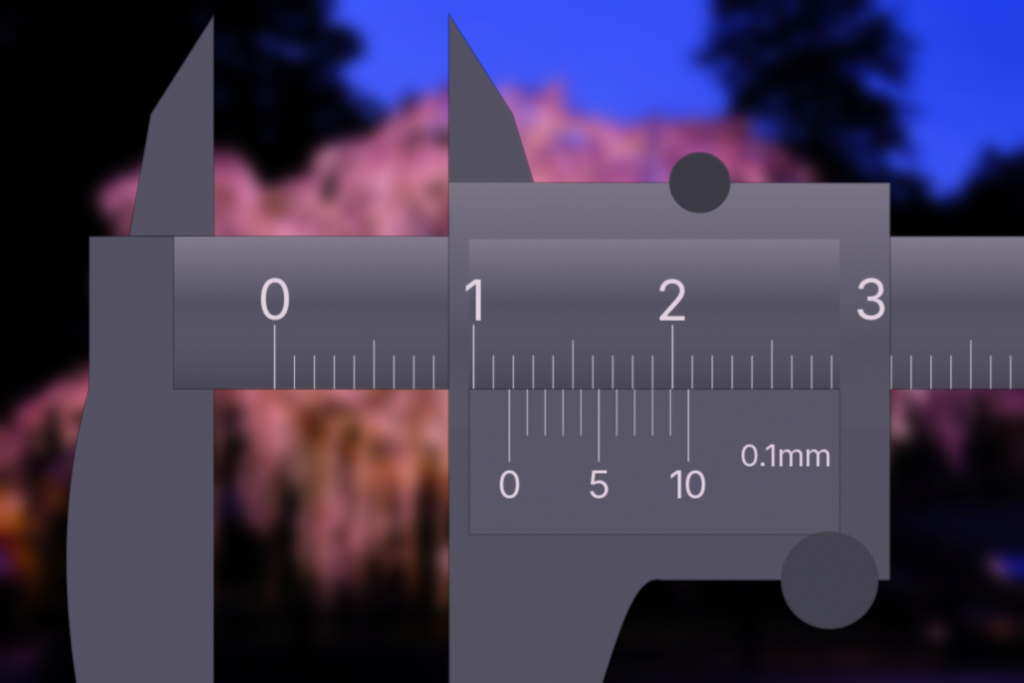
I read 11.8 mm
